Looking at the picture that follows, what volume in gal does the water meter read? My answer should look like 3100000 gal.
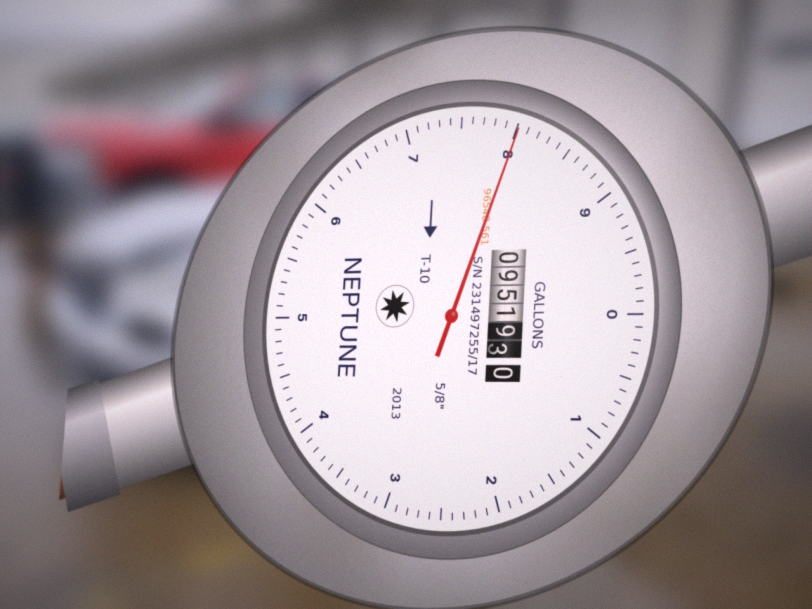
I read 951928.0 gal
